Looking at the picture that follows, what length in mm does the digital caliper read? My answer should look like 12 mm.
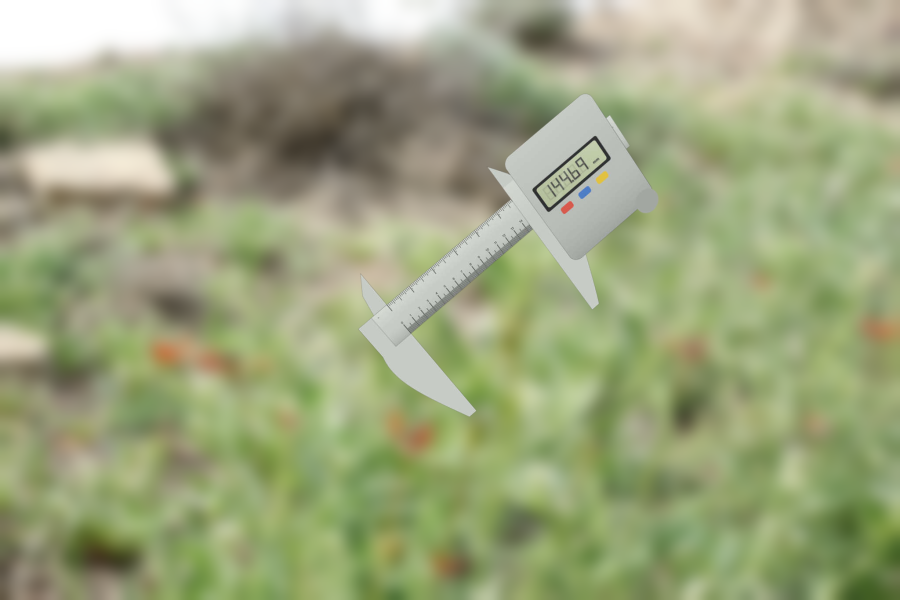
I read 144.69 mm
